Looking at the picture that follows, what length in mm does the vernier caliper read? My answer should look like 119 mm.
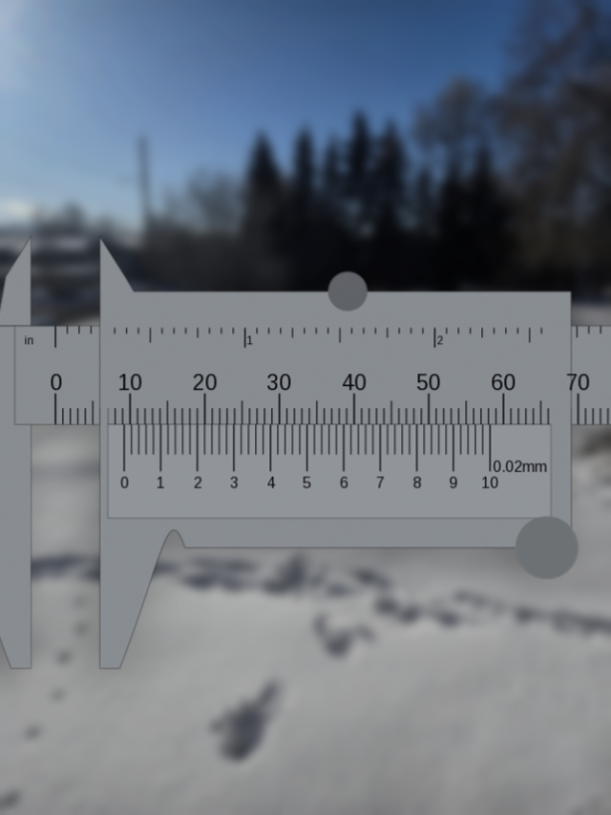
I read 9.2 mm
